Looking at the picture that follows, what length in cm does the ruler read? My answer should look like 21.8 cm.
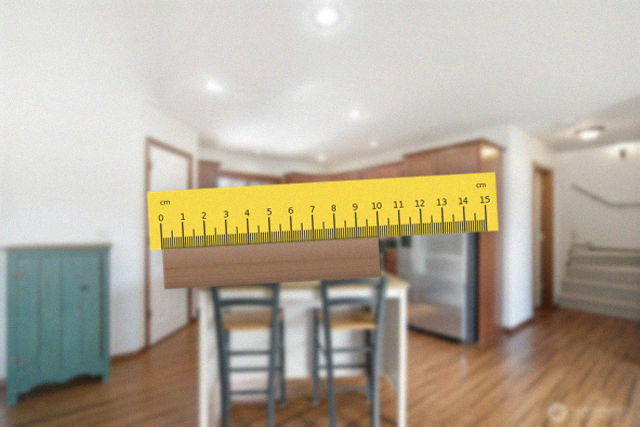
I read 10 cm
